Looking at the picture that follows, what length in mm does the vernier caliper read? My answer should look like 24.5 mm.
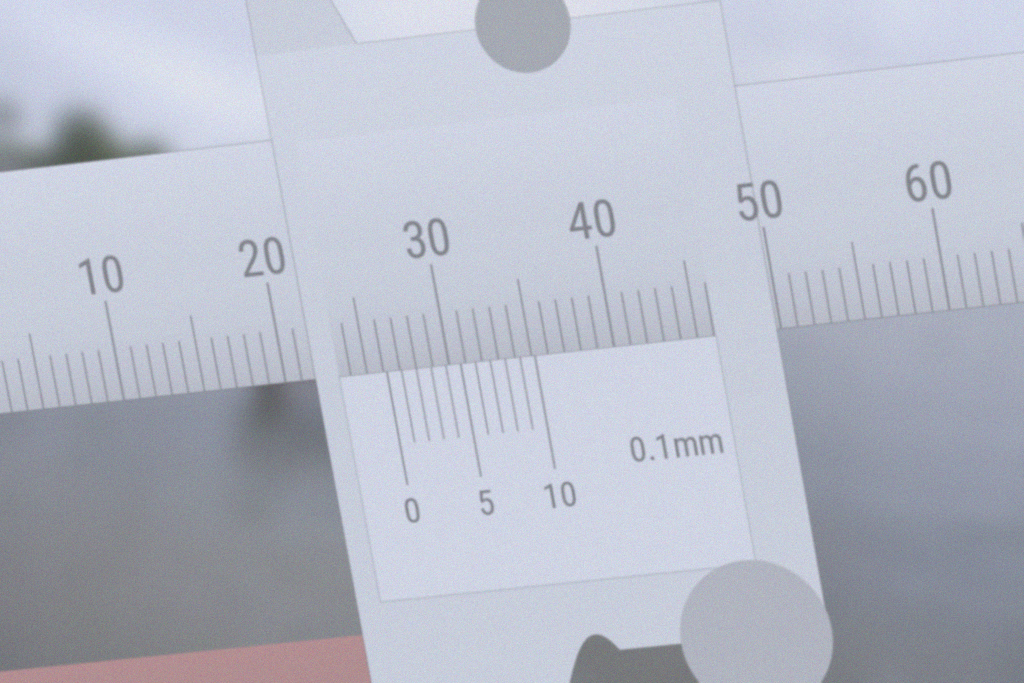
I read 26.2 mm
